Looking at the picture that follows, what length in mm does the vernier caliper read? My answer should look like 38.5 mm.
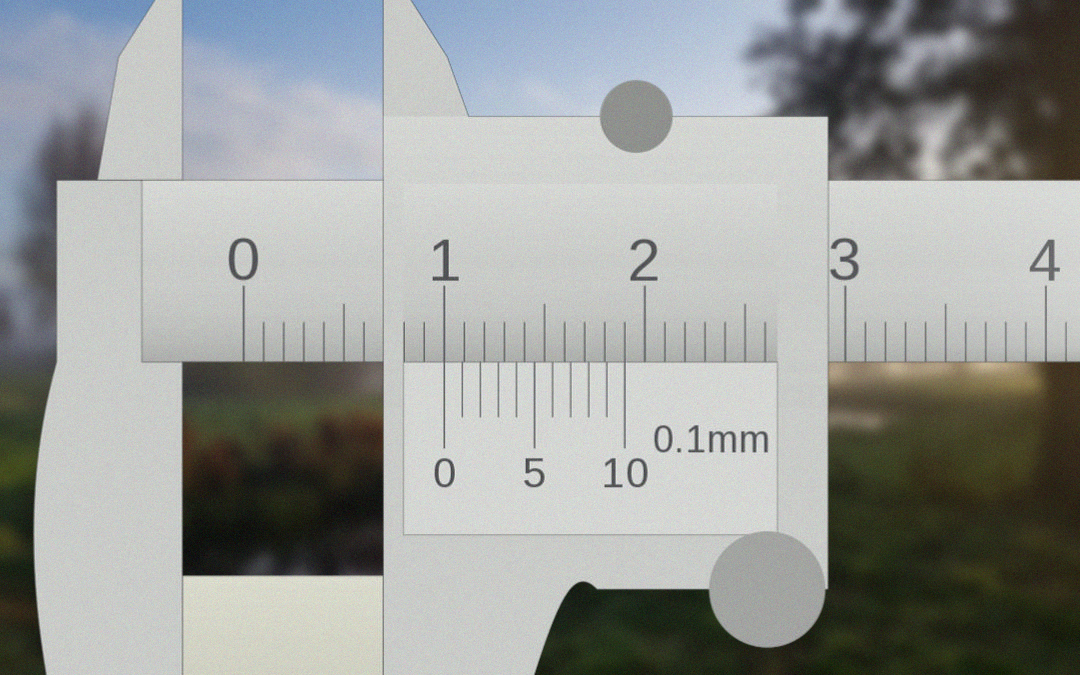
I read 10.0 mm
